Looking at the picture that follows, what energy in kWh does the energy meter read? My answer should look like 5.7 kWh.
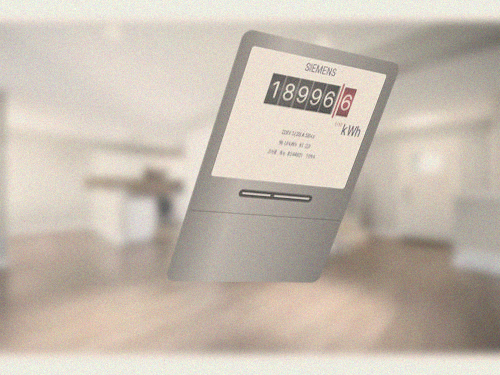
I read 18996.6 kWh
